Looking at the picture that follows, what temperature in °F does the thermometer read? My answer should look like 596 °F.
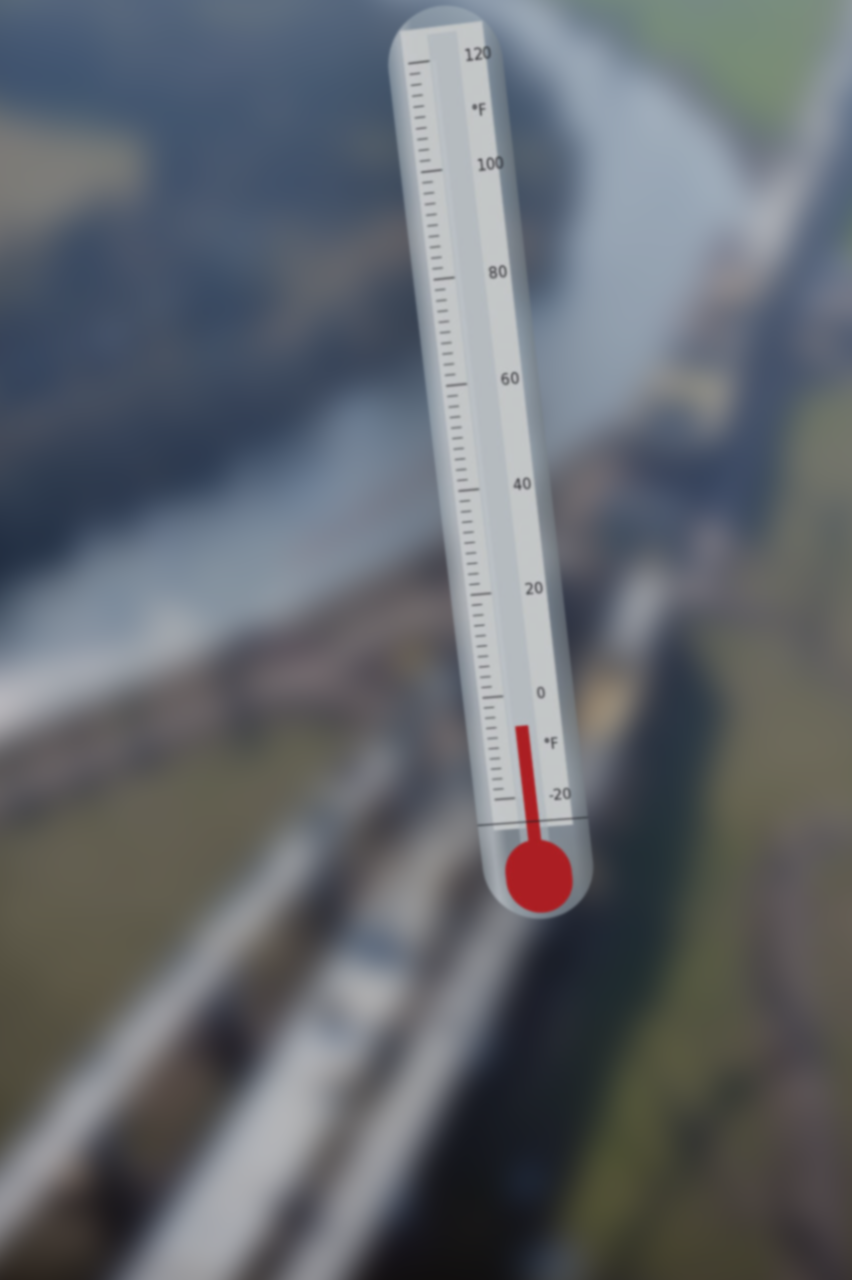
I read -6 °F
